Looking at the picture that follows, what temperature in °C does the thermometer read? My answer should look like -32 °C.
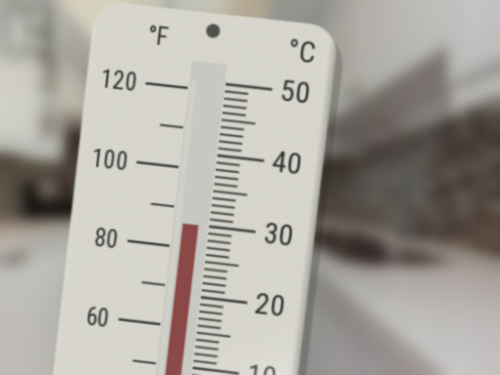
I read 30 °C
